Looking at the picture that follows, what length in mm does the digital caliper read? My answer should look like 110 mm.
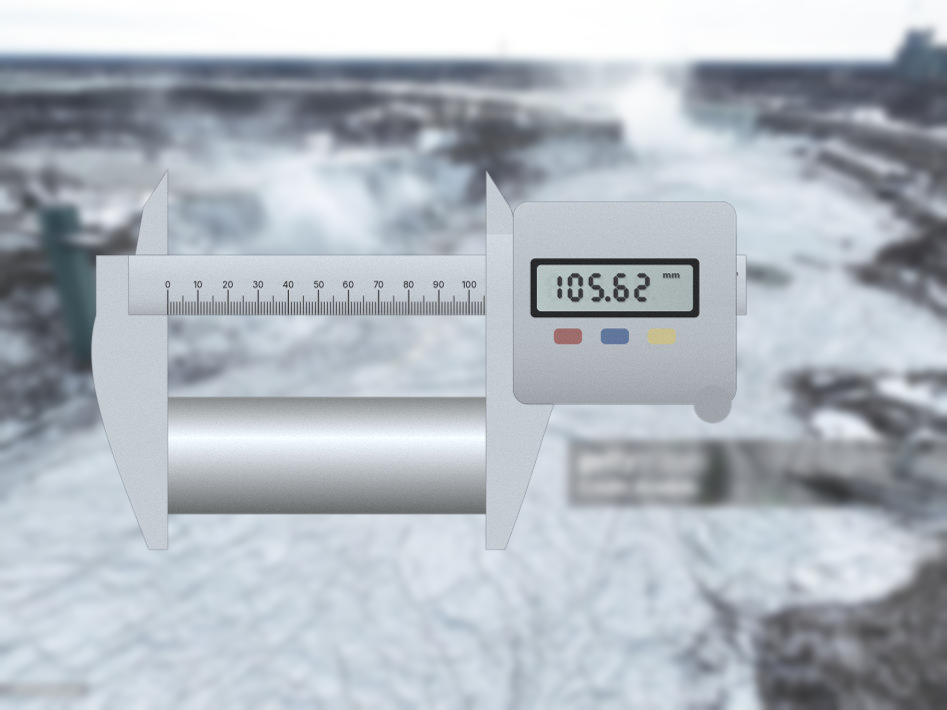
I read 105.62 mm
